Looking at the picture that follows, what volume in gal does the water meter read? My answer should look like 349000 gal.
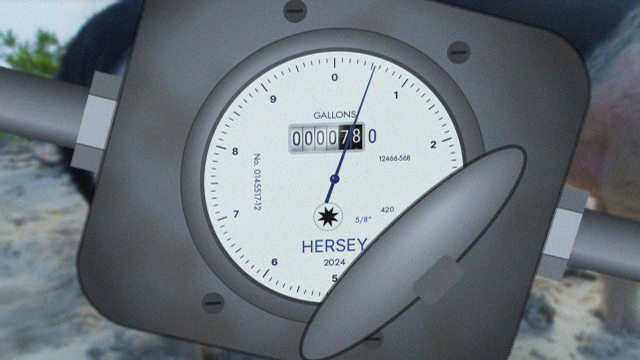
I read 780.5 gal
